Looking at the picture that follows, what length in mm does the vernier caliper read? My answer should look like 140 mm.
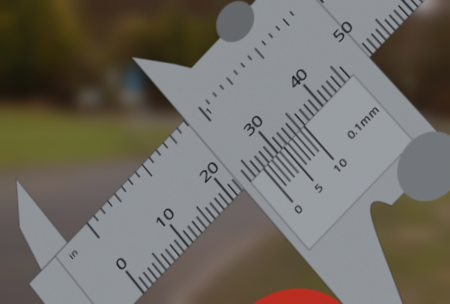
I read 26.8 mm
